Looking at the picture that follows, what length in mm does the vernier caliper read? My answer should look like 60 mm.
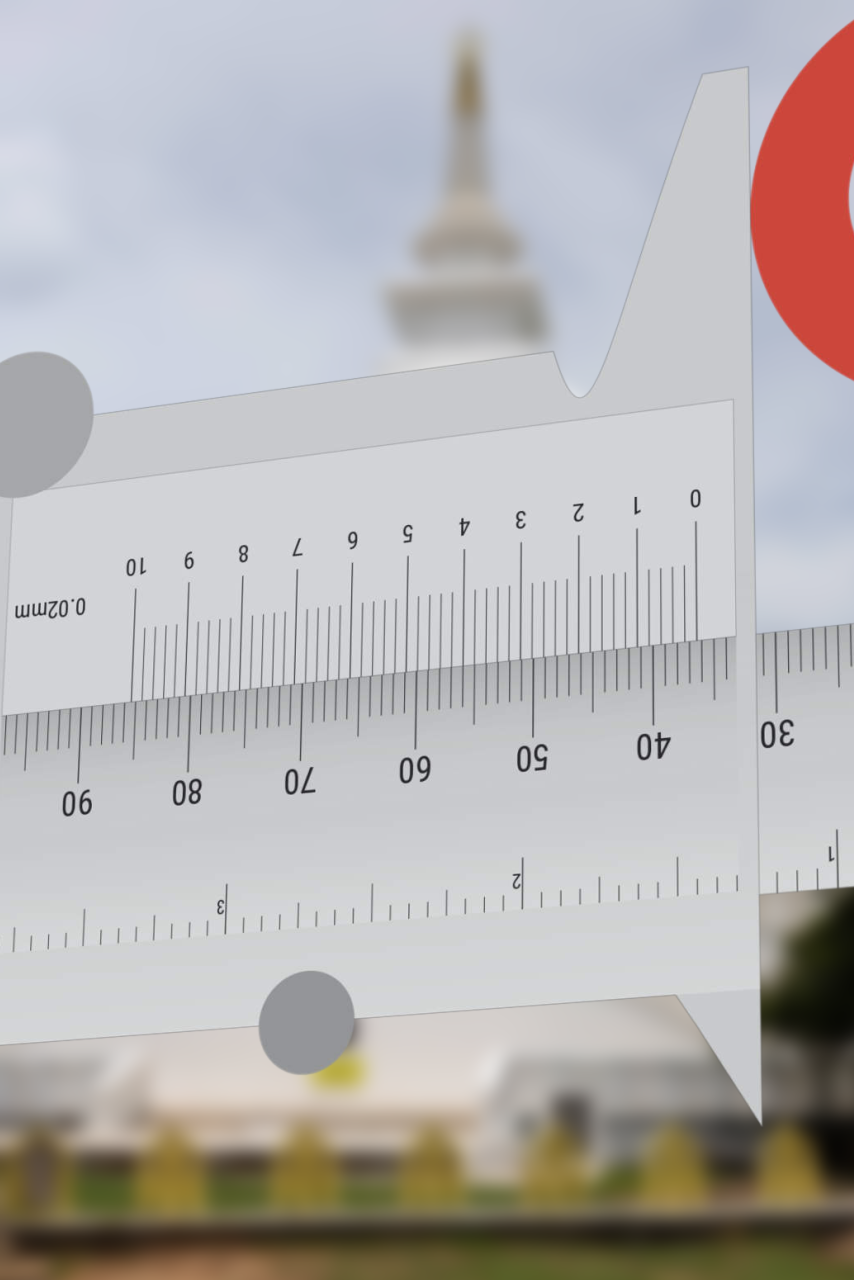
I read 36.4 mm
